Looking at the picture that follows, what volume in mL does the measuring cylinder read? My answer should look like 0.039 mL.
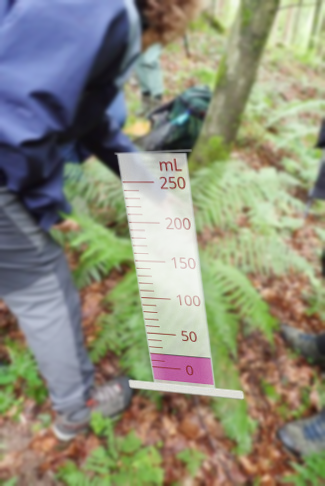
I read 20 mL
